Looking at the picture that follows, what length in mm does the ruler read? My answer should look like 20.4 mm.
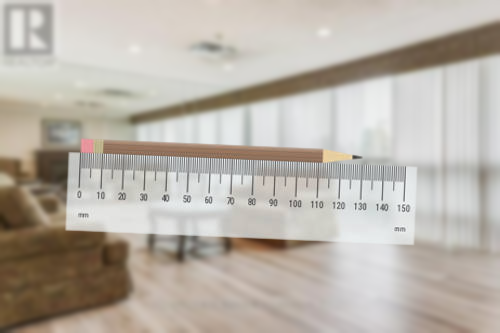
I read 130 mm
